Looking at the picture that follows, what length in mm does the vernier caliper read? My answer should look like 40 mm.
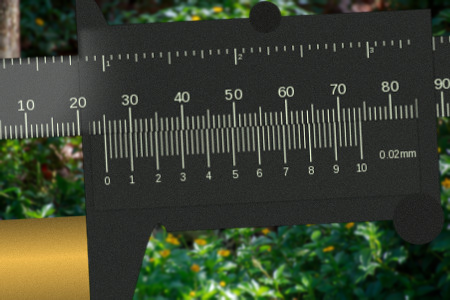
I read 25.0 mm
